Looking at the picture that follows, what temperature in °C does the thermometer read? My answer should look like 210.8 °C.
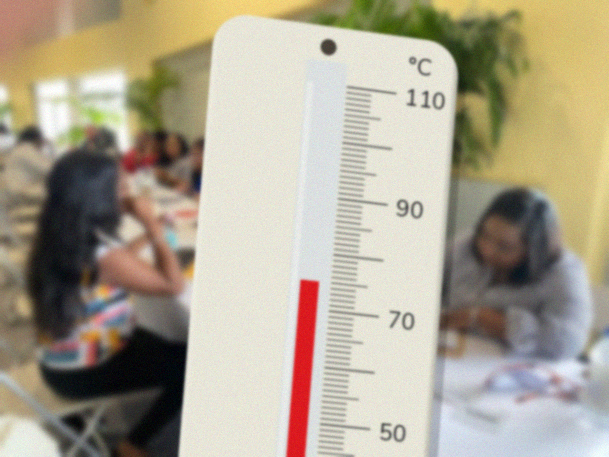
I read 75 °C
